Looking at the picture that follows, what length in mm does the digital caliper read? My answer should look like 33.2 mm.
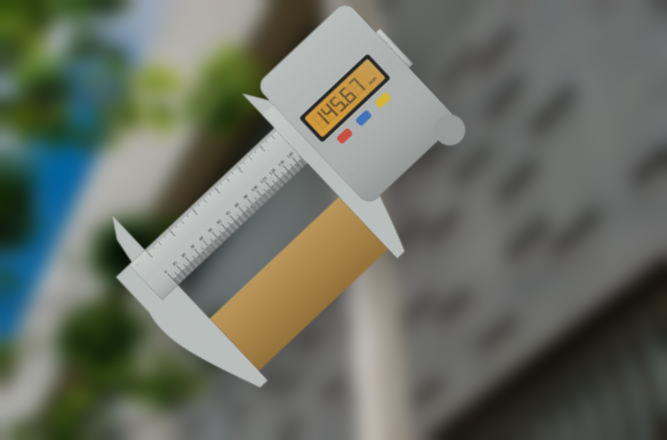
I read 145.67 mm
